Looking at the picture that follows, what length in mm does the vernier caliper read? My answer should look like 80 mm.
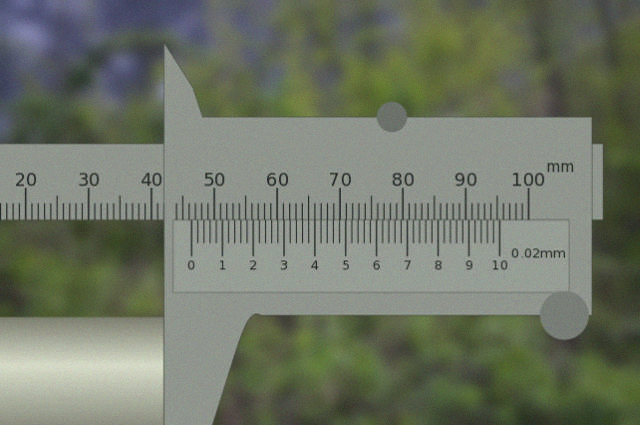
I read 46.4 mm
